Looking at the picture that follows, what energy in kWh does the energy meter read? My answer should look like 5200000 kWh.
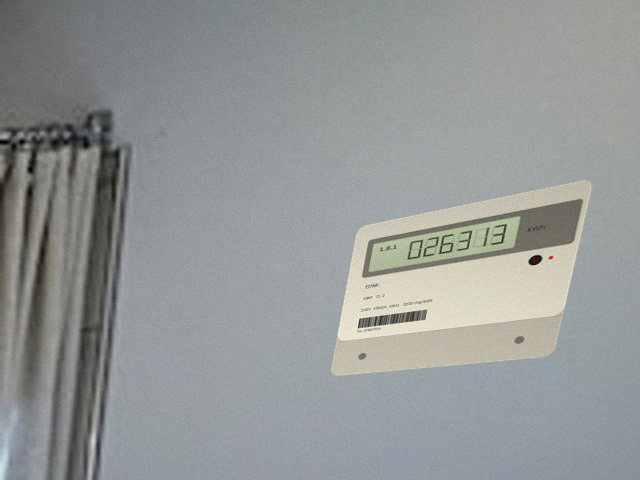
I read 26313 kWh
